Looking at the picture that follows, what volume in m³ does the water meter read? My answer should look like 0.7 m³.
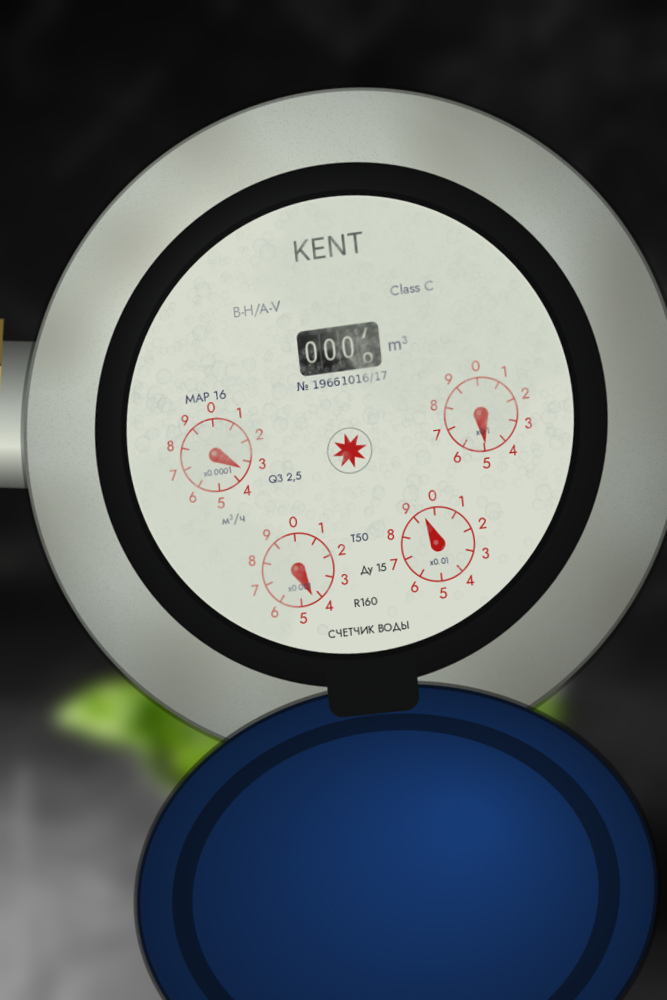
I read 7.4943 m³
